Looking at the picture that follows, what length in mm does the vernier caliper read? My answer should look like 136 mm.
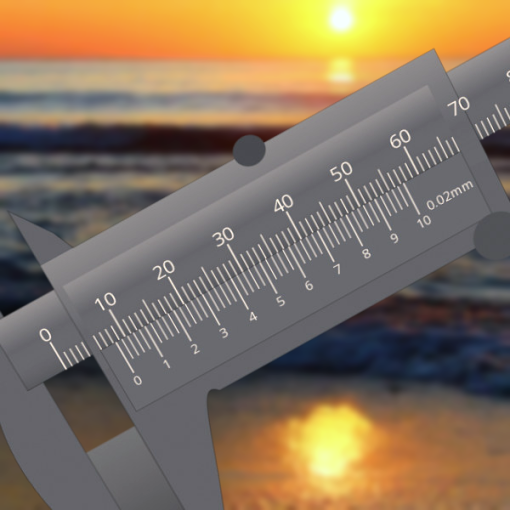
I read 8.4 mm
